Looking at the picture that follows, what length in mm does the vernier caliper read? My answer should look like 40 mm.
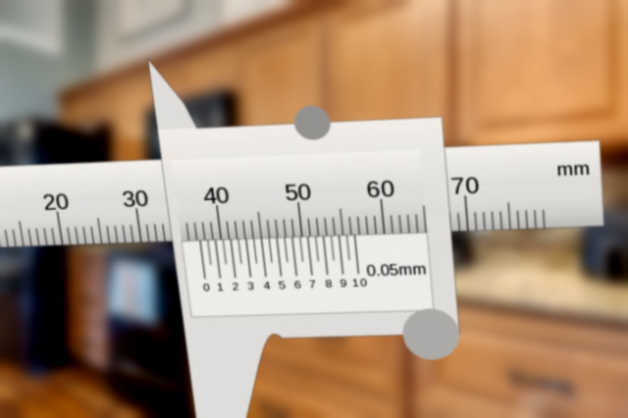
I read 37.4 mm
